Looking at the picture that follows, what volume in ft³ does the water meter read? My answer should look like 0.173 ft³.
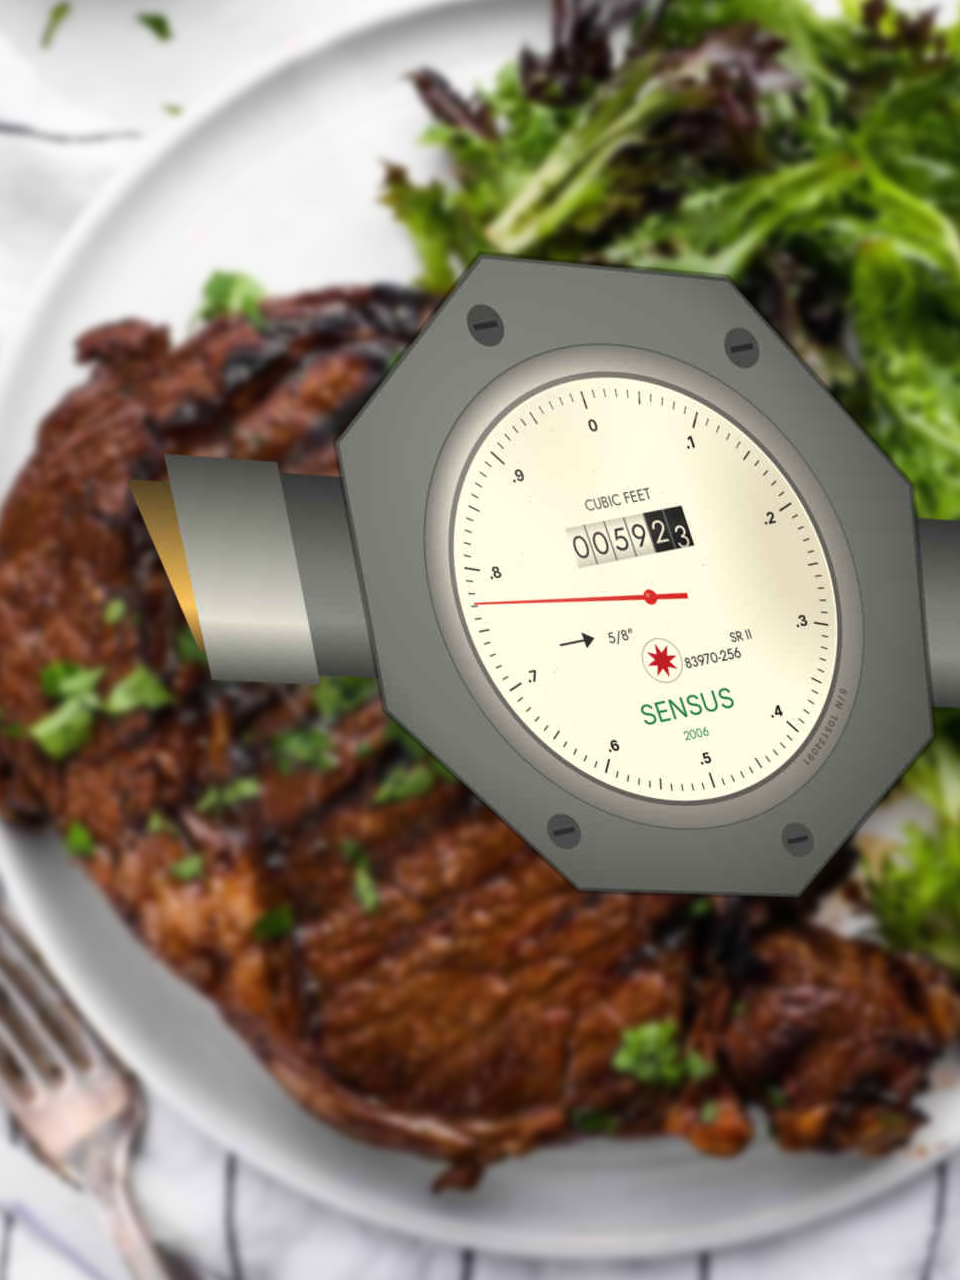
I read 5922.77 ft³
